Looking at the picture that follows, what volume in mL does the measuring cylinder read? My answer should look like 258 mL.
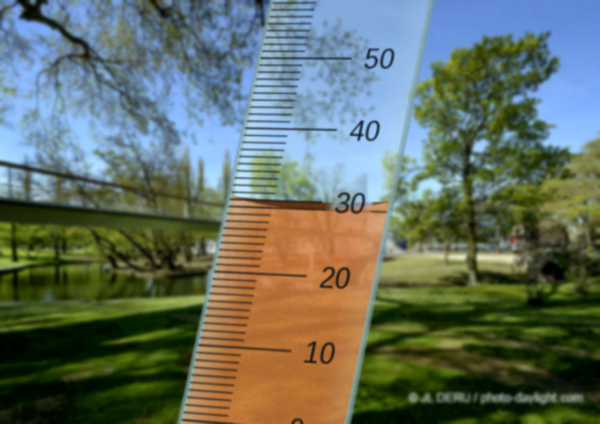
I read 29 mL
